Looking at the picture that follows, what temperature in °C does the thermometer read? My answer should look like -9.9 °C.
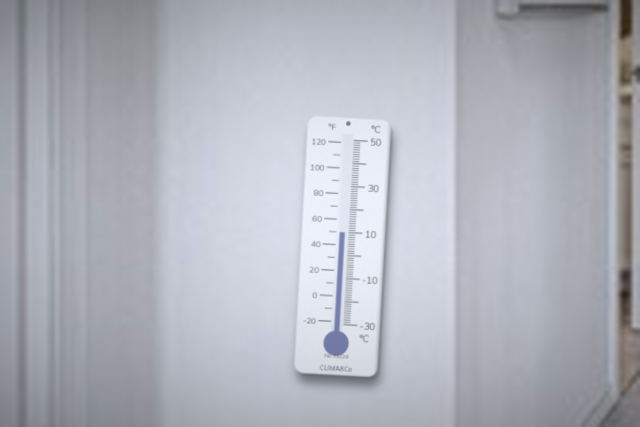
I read 10 °C
